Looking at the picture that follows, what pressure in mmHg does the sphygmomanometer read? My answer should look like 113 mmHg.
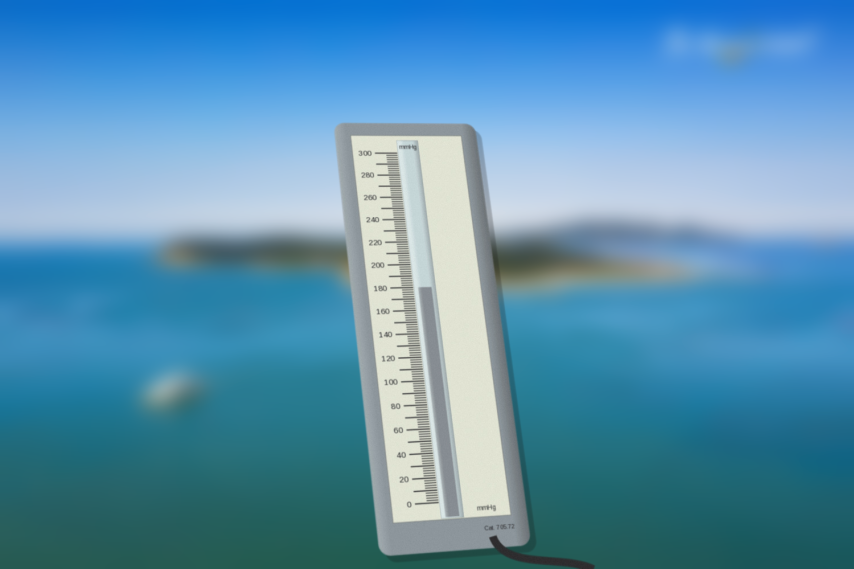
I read 180 mmHg
